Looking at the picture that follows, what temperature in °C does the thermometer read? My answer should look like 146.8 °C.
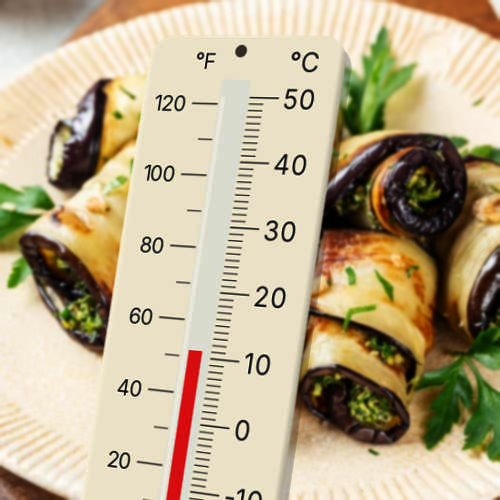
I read 11 °C
